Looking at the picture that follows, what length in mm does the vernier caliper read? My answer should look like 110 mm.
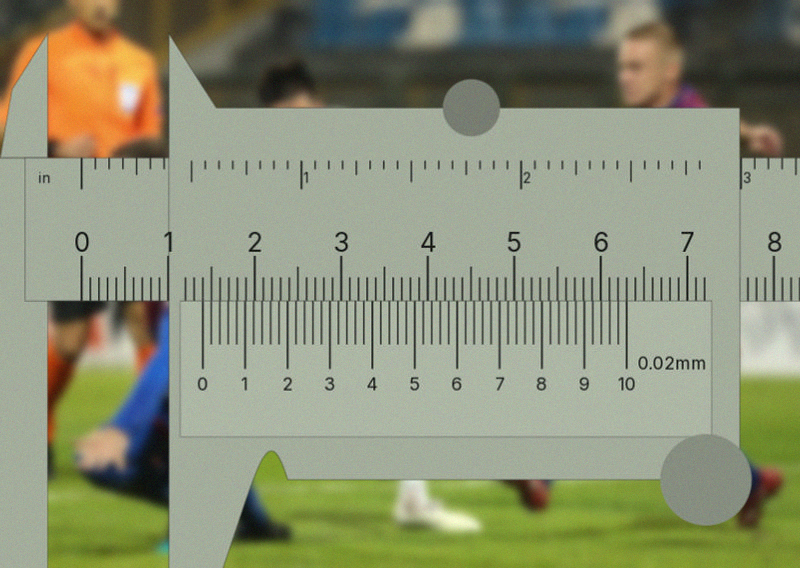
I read 14.0 mm
